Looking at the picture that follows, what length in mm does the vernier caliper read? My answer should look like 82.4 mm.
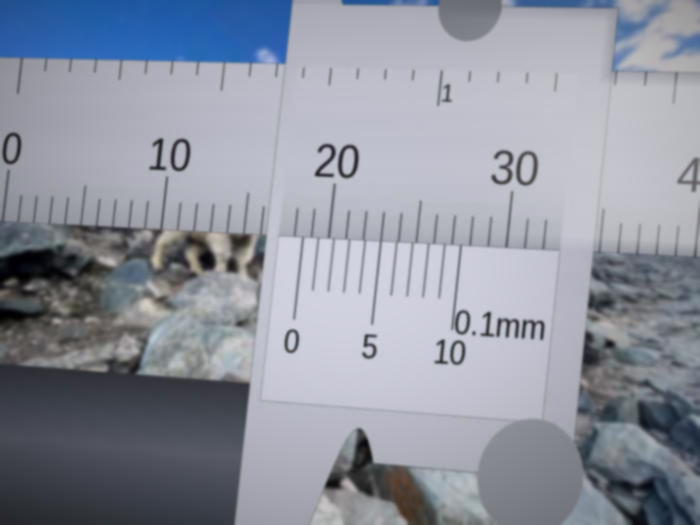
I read 18.5 mm
